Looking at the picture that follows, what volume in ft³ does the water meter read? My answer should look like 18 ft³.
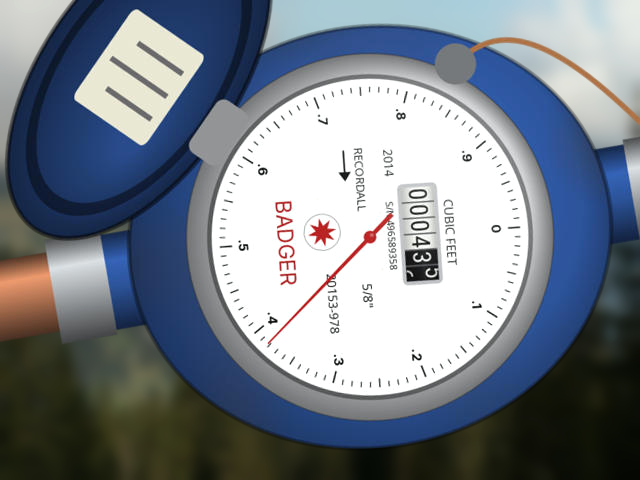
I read 435.38 ft³
